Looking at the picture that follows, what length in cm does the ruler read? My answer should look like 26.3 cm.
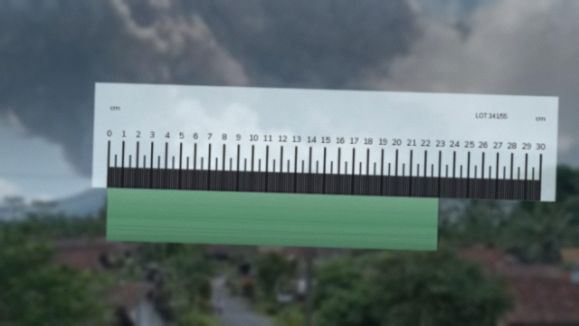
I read 23 cm
